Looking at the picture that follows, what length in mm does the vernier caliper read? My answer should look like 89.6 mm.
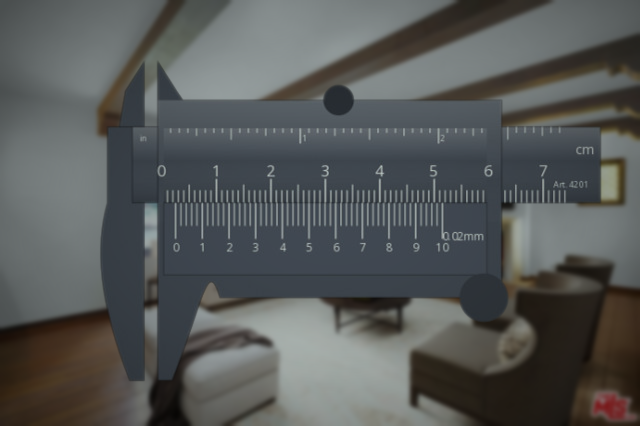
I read 2.5 mm
